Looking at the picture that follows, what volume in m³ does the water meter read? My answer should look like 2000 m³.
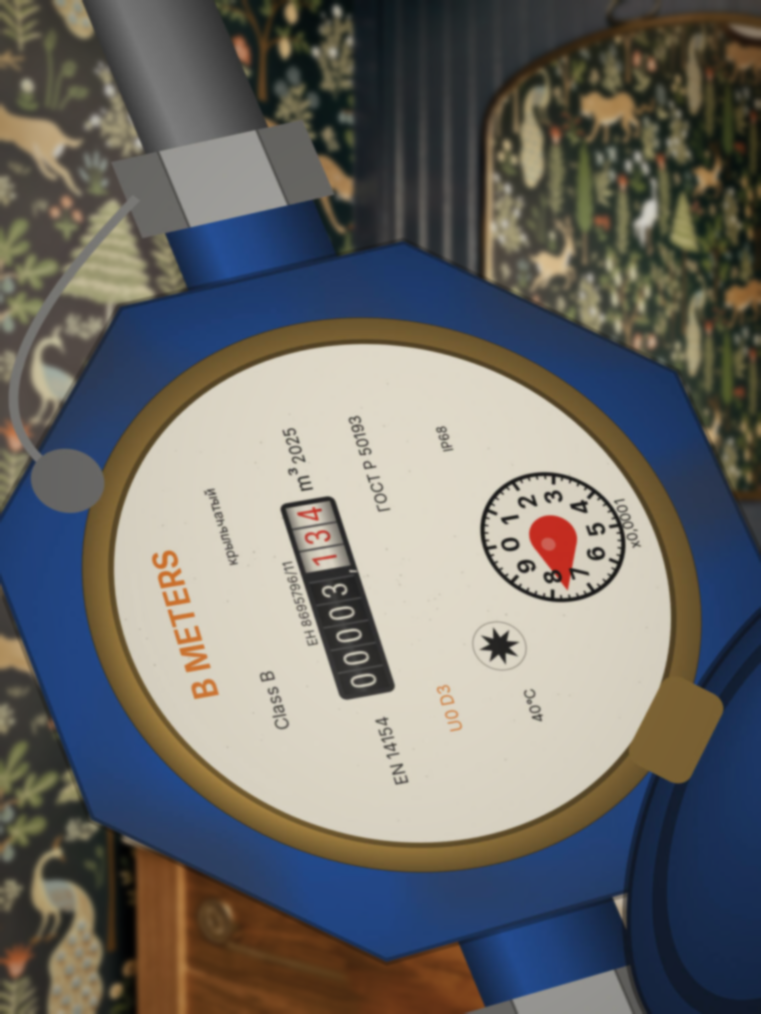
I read 3.1347 m³
